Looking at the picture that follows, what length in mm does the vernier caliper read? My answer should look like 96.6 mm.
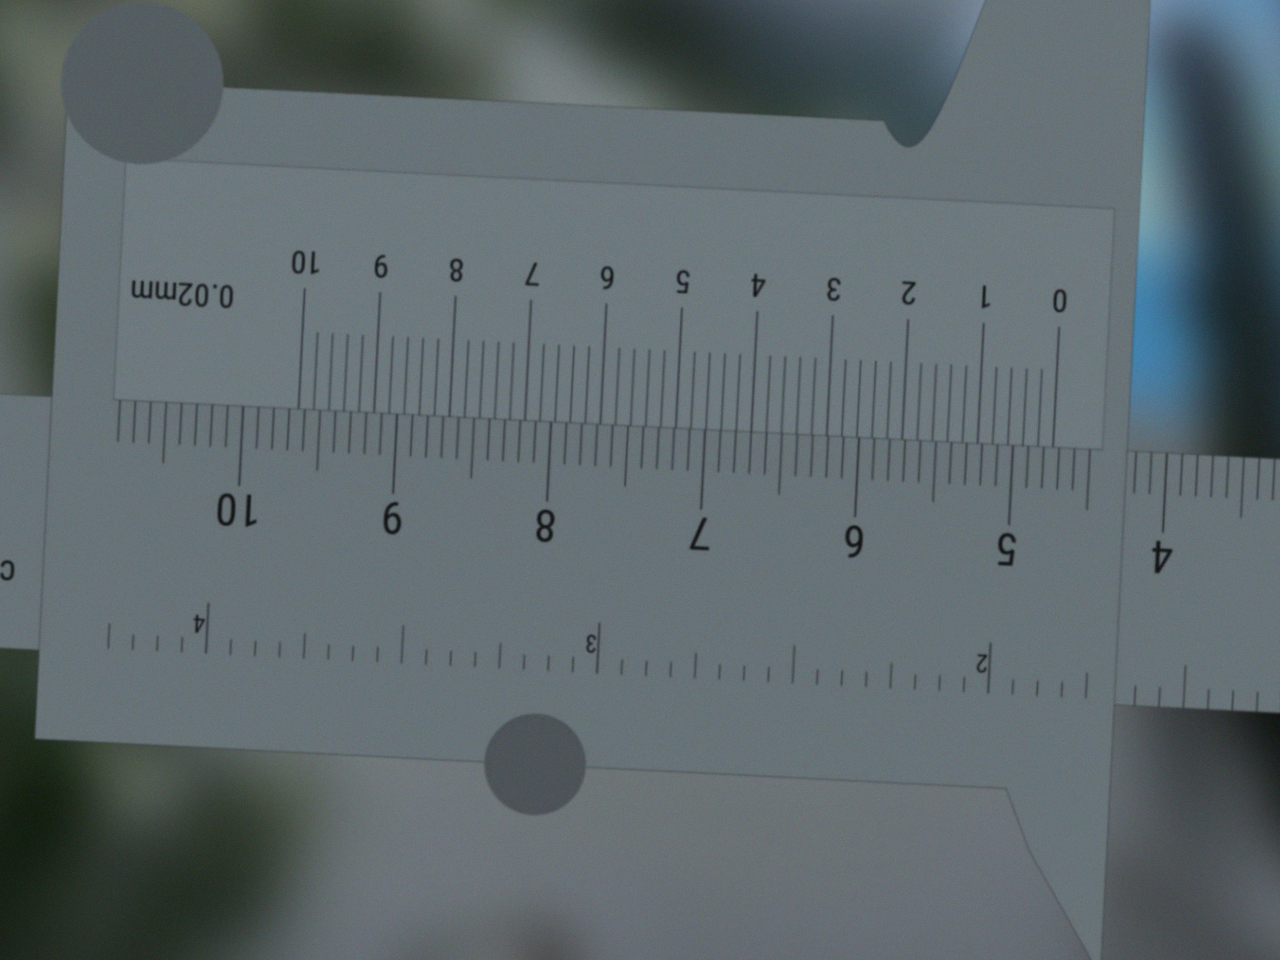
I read 47.4 mm
